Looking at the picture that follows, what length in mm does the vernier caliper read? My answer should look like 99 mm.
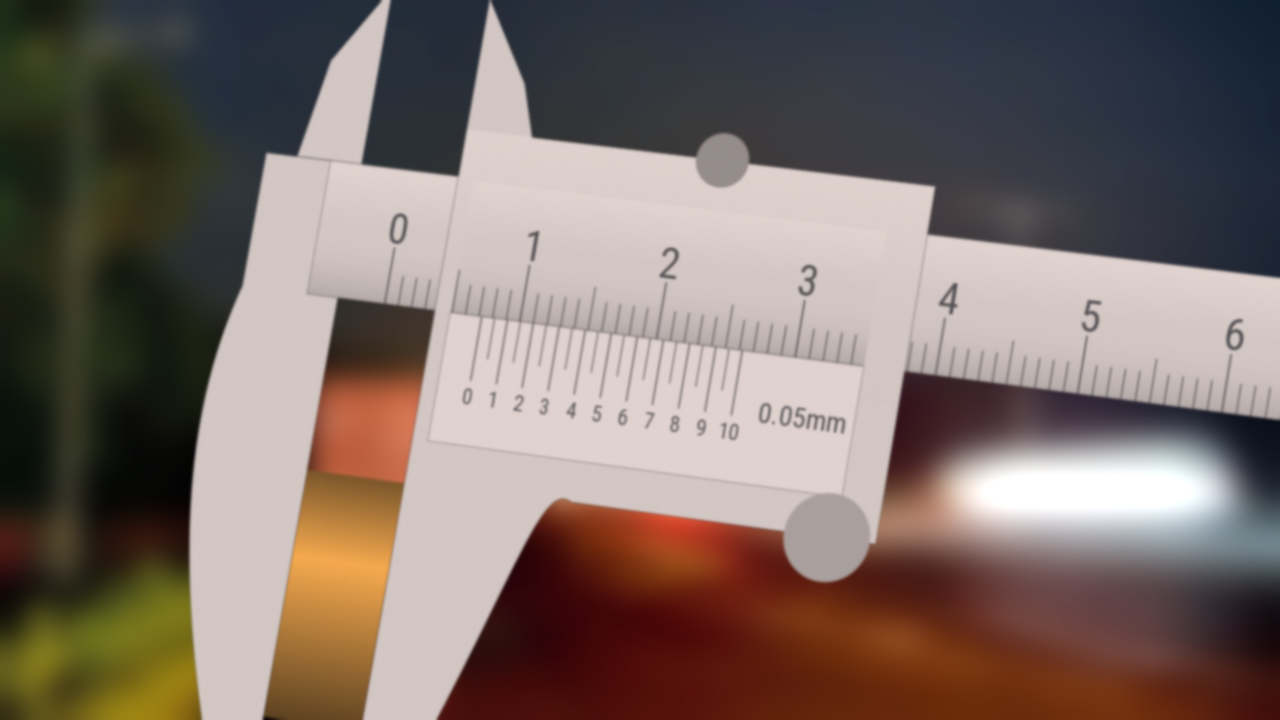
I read 7.2 mm
